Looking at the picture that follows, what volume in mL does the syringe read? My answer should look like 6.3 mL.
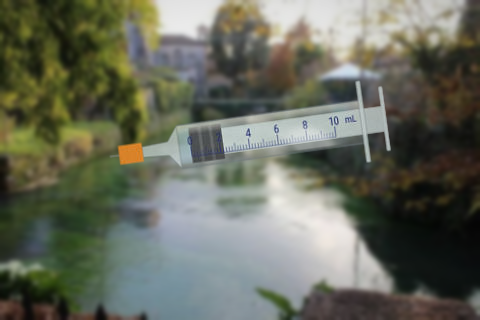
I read 0 mL
